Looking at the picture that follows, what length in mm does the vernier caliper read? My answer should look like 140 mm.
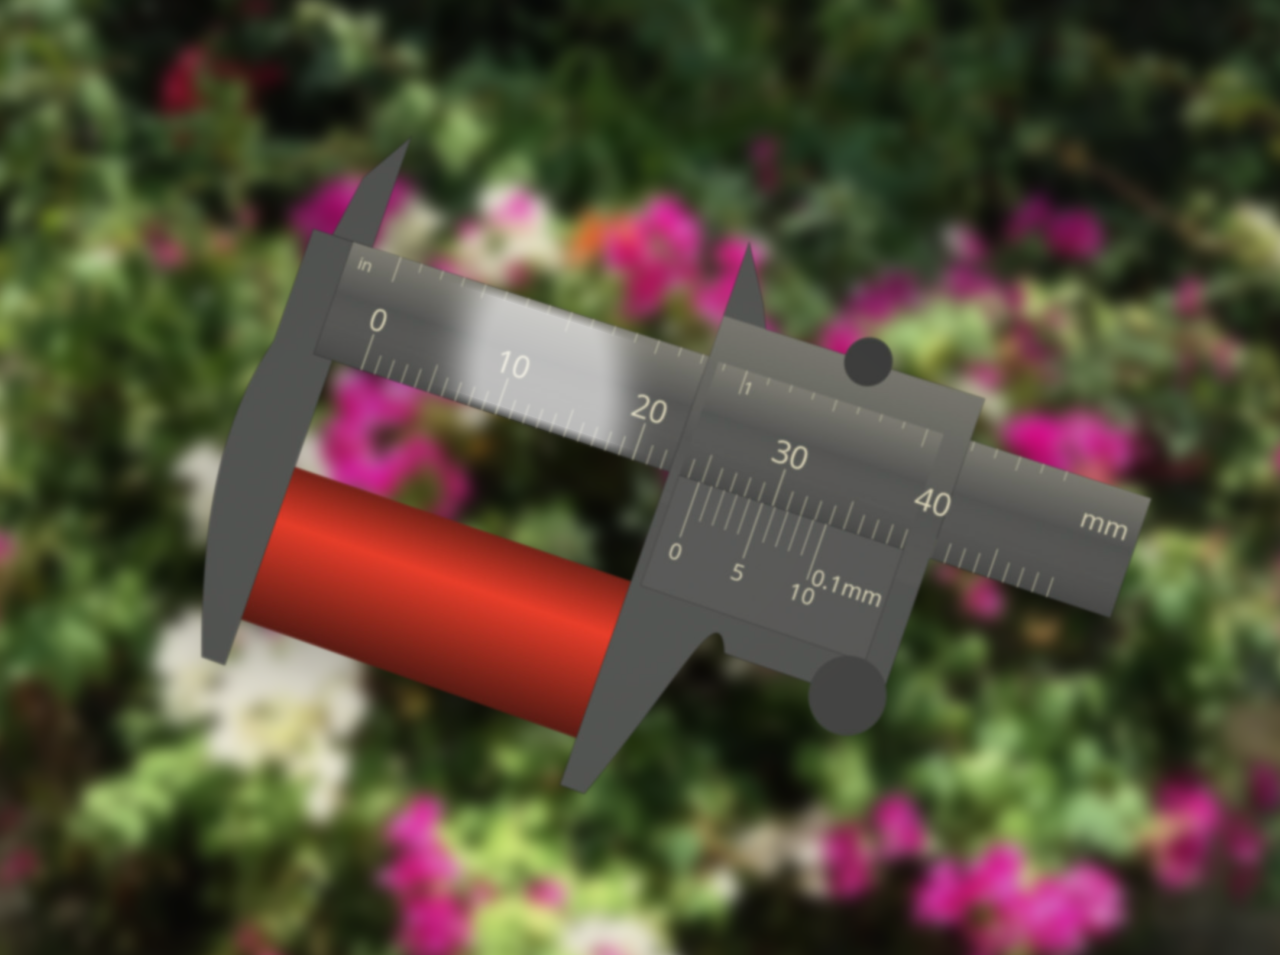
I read 24.8 mm
